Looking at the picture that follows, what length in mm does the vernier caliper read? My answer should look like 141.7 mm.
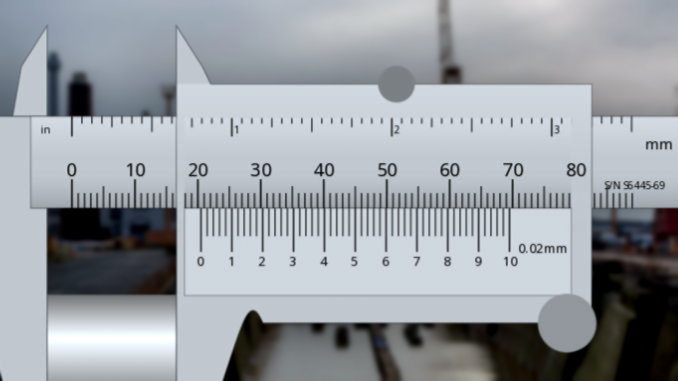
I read 20.5 mm
